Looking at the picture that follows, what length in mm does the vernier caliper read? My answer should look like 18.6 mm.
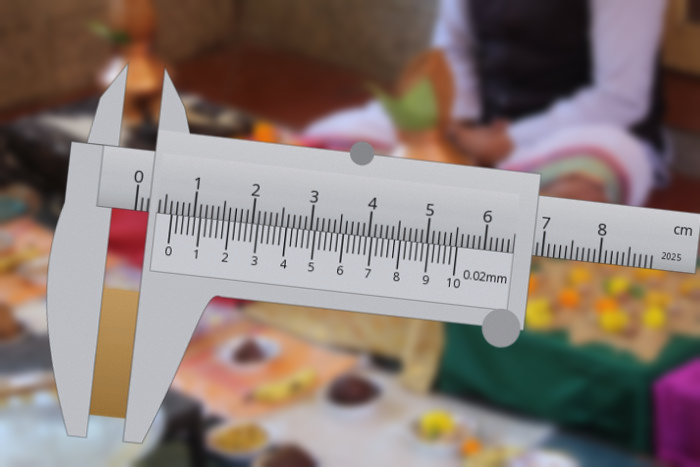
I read 6.2 mm
